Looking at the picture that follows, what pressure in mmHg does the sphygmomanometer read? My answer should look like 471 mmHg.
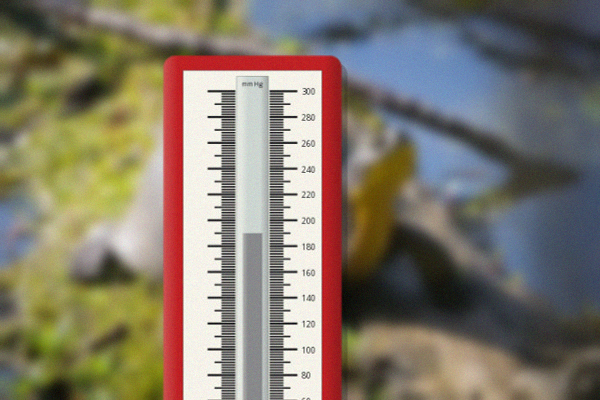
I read 190 mmHg
